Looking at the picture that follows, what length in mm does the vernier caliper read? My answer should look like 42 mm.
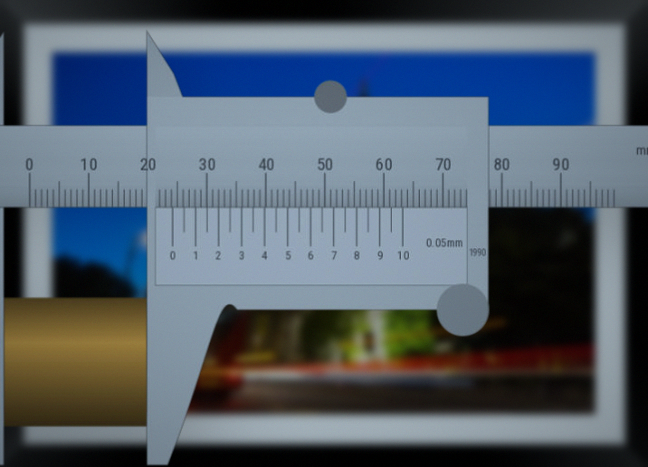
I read 24.2 mm
